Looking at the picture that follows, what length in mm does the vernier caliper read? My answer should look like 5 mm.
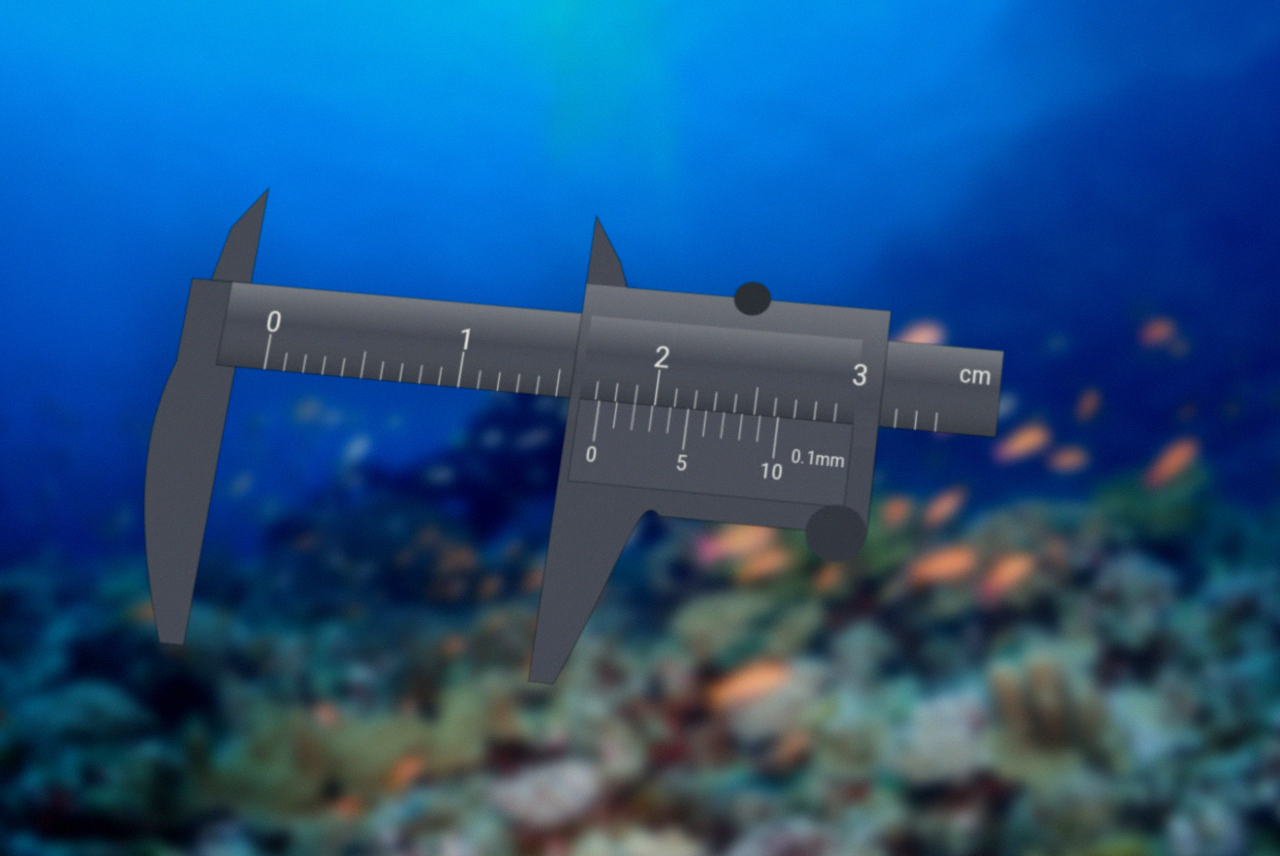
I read 17.2 mm
